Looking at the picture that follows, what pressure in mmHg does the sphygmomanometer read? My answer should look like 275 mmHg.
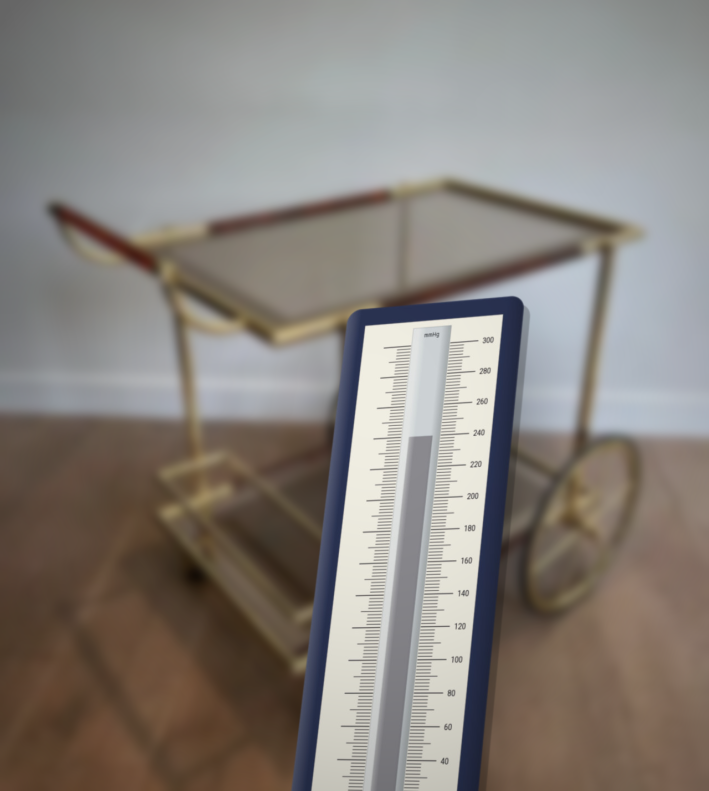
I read 240 mmHg
